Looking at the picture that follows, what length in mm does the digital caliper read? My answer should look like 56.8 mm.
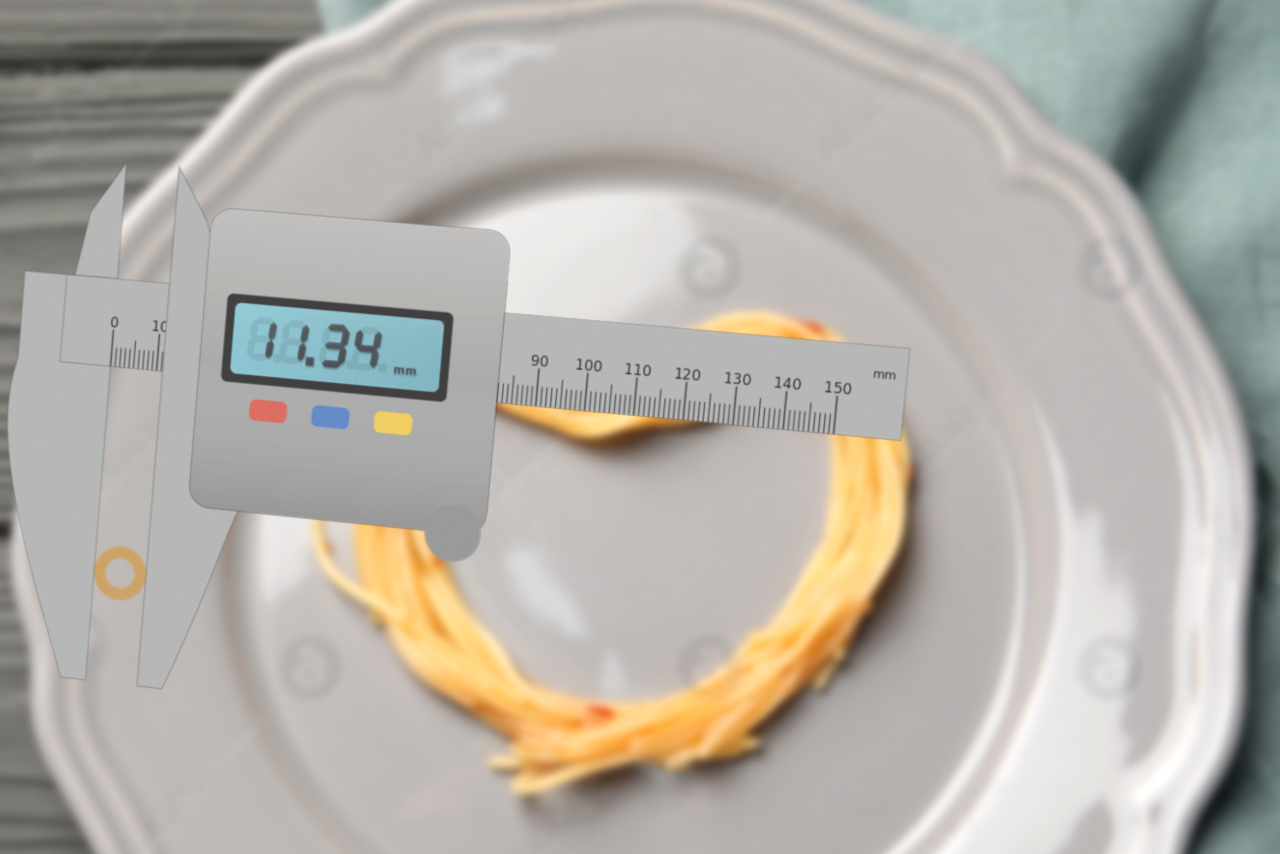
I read 11.34 mm
